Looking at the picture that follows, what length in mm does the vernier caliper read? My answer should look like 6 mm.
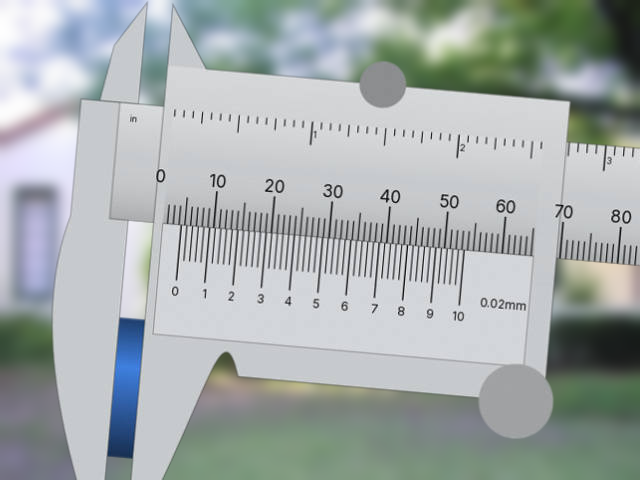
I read 4.4 mm
